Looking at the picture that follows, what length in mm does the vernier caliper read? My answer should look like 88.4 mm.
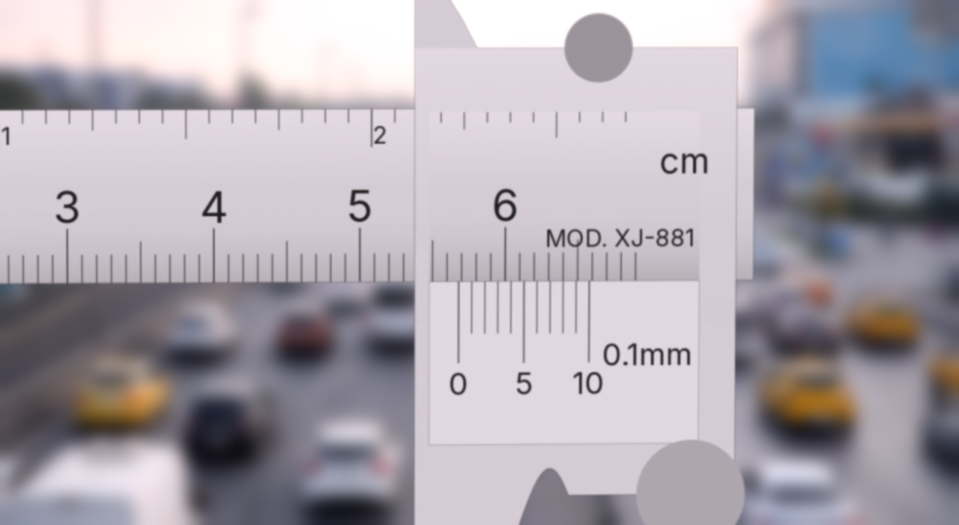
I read 56.8 mm
